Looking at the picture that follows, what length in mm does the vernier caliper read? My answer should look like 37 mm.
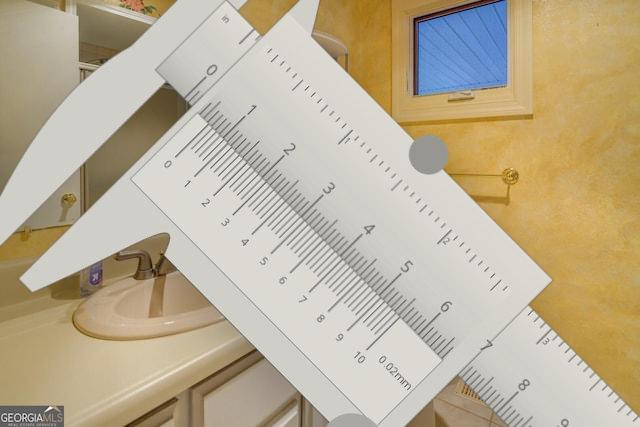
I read 6.4 mm
